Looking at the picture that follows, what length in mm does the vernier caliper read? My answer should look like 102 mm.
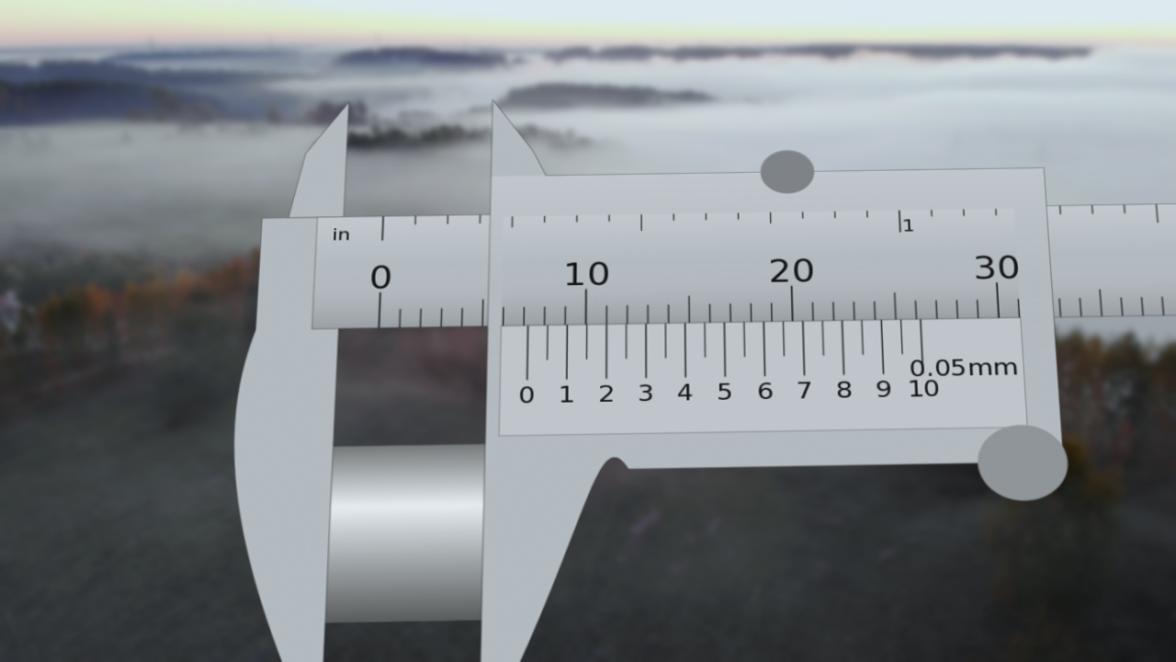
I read 7.2 mm
